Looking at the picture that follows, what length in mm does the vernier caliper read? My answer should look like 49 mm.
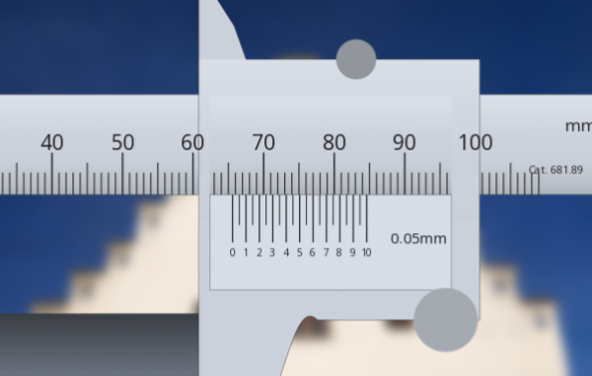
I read 65.6 mm
